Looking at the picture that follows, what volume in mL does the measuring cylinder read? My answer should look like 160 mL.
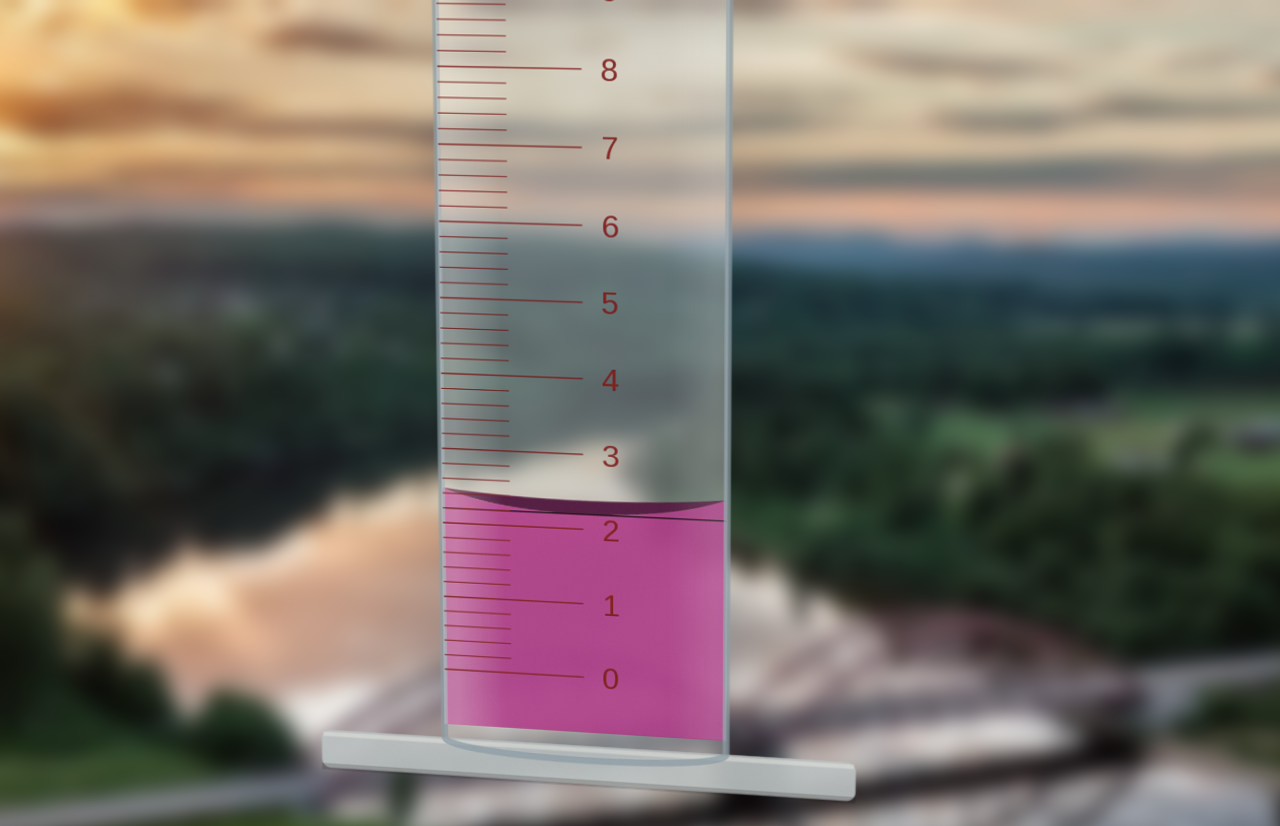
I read 2.2 mL
